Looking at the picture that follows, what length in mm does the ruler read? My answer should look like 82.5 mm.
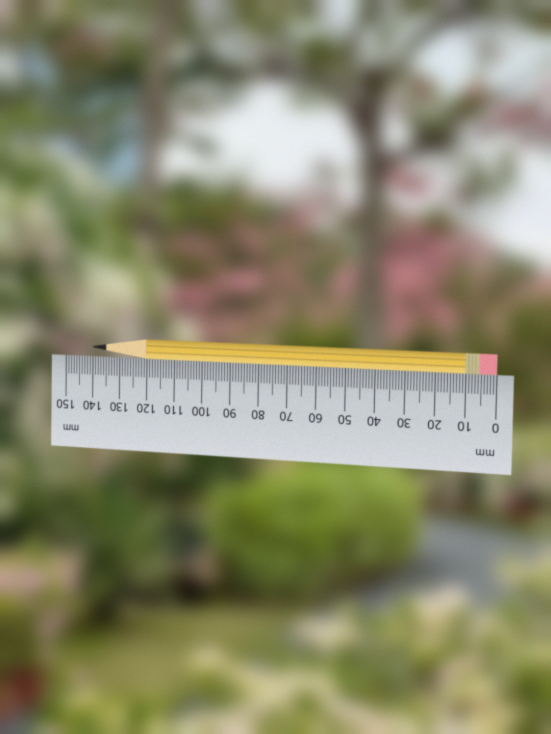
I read 140 mm
